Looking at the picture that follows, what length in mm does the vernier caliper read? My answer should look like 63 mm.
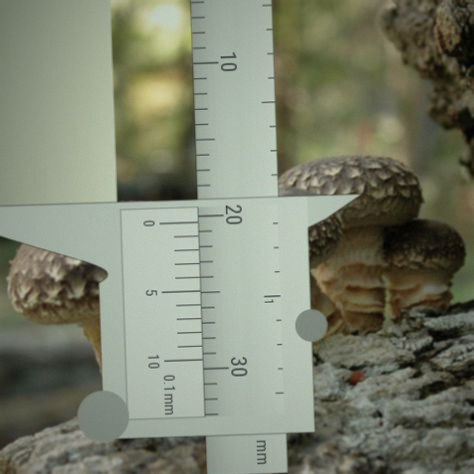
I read 20.4 mm
